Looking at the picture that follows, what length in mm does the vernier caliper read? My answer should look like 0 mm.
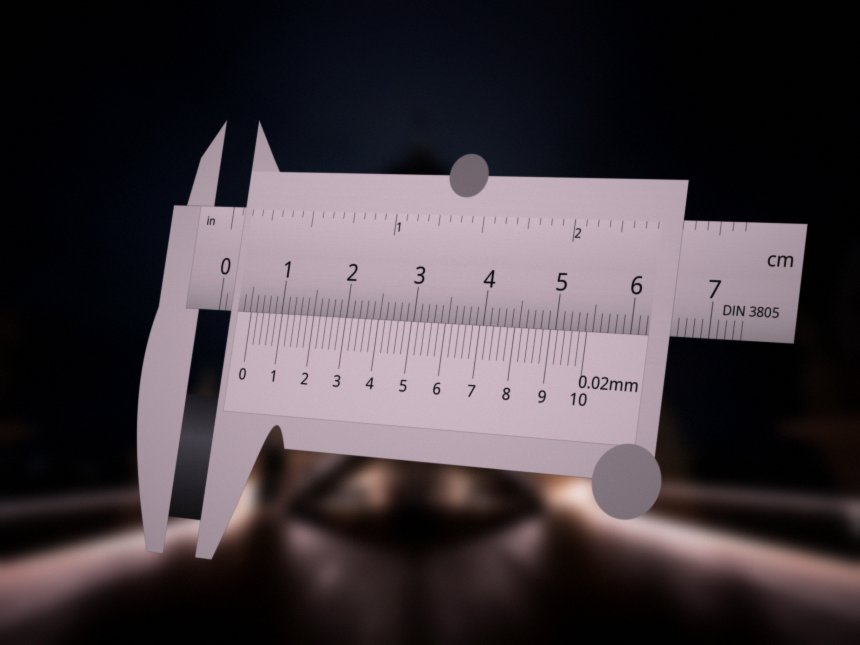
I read 5.2 mm
